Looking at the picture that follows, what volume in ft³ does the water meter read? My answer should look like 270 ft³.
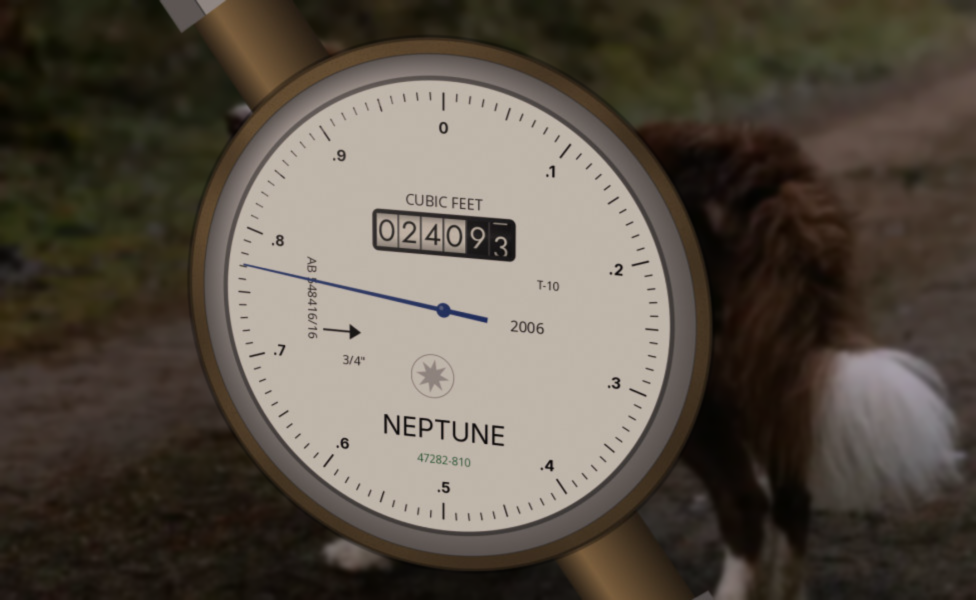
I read 24092.77 ft³
